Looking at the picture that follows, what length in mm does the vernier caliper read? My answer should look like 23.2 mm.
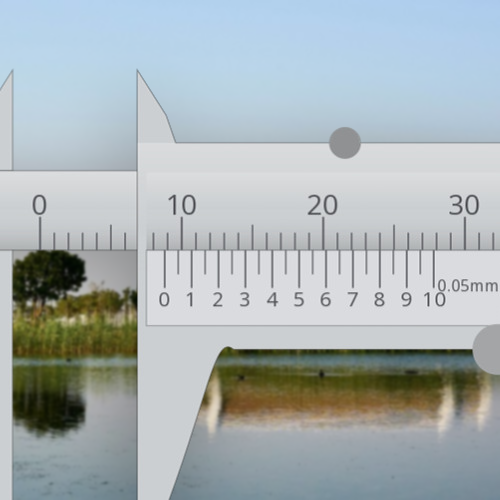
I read 8.8 mm
